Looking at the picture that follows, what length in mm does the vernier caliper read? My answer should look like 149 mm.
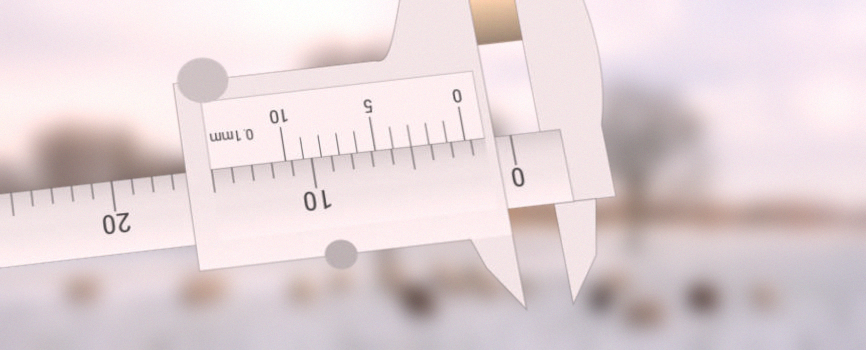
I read 2.3 mm
